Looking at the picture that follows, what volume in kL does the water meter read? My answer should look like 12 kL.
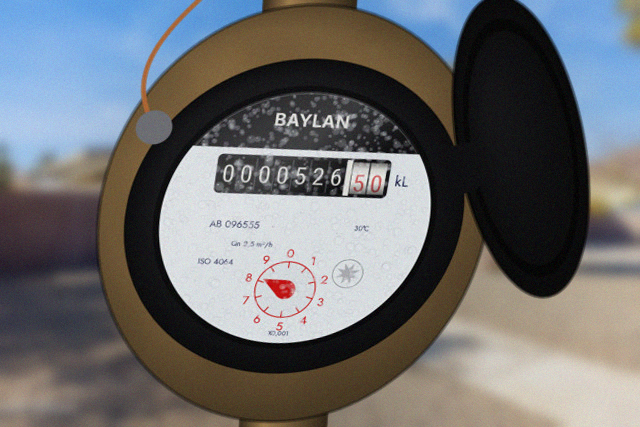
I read 526.498 kL
